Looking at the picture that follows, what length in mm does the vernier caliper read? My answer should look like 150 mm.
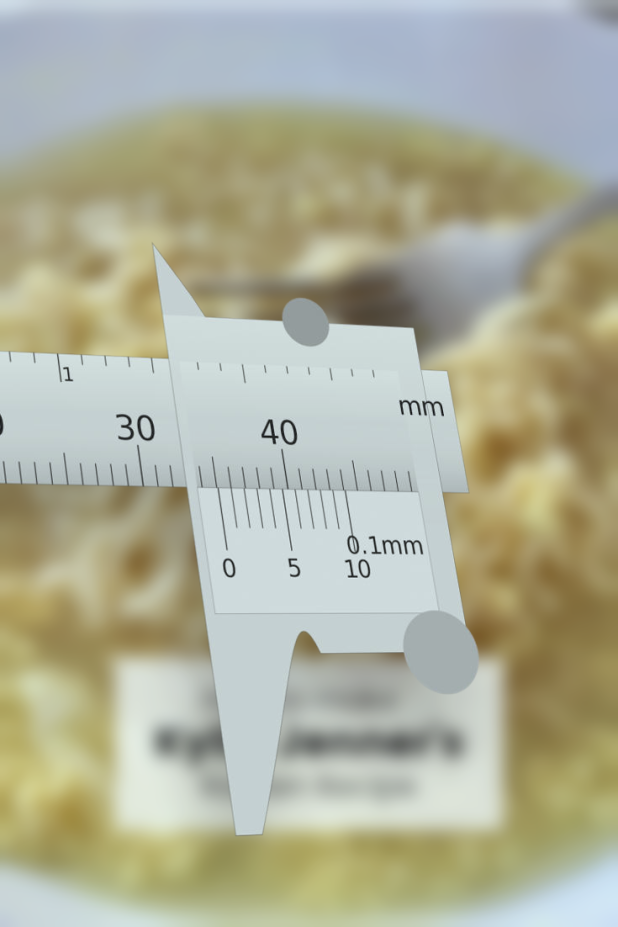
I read 35.1 mm
